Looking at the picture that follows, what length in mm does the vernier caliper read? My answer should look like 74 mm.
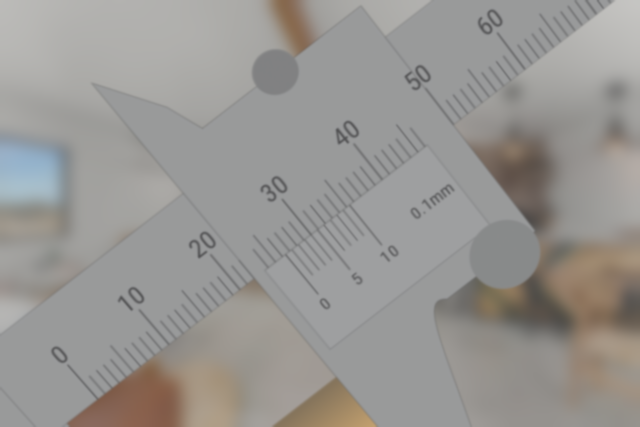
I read 26.4 mm
